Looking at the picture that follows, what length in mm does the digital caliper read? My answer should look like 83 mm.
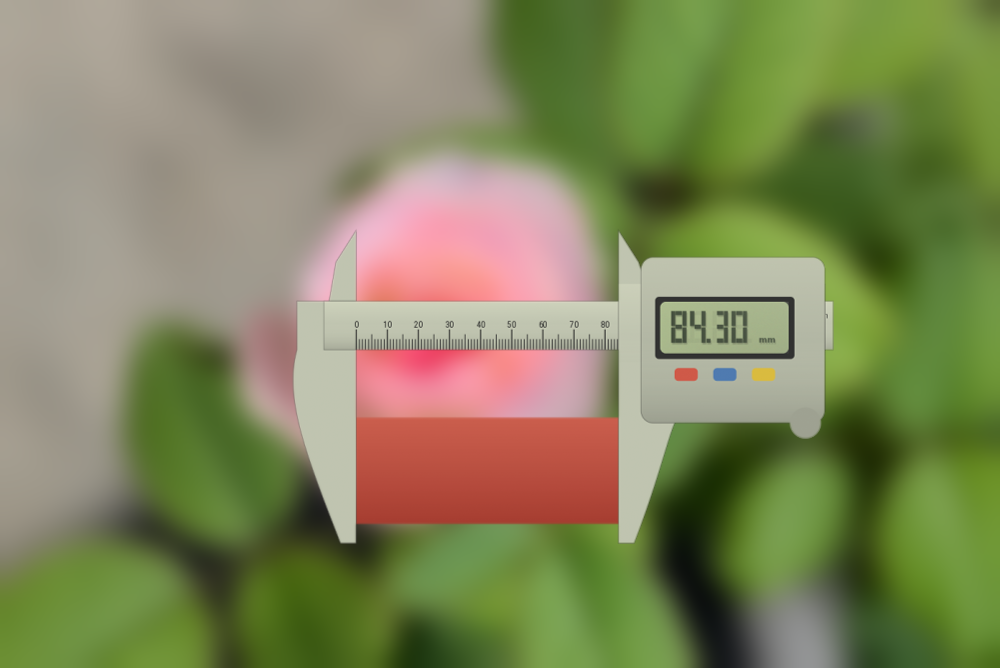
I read 84.30 mm
